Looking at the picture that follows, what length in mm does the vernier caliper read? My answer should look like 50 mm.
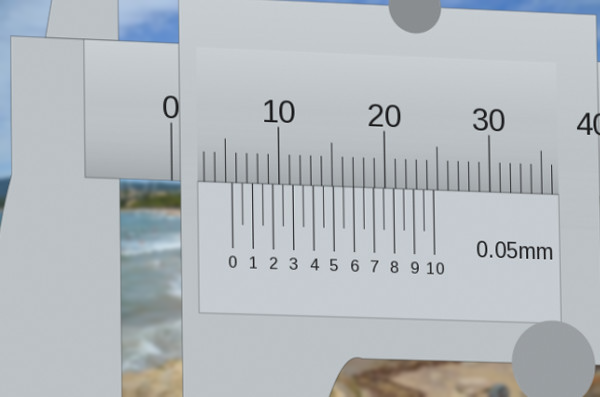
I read 5.6 mm
